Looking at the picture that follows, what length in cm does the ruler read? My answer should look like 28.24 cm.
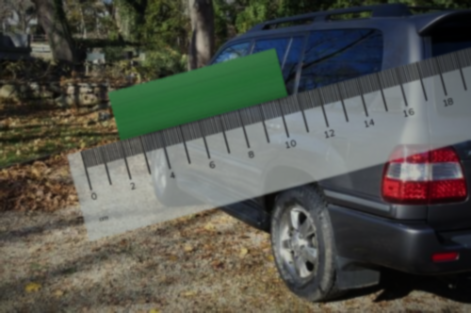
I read 8.5 cm
